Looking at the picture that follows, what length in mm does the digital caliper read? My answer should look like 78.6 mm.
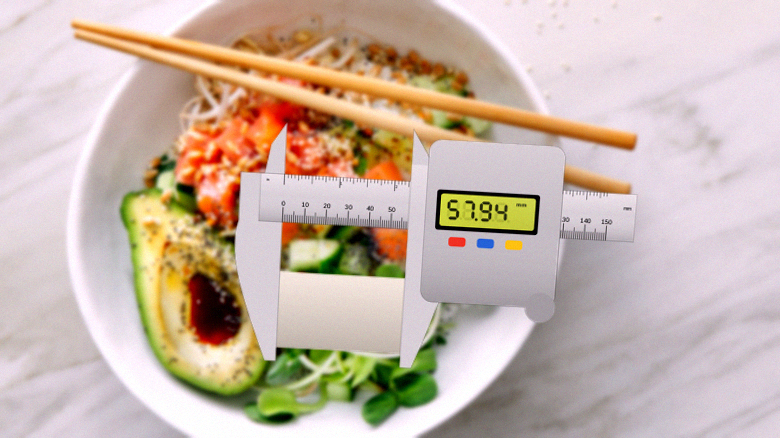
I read 57.94 mm
